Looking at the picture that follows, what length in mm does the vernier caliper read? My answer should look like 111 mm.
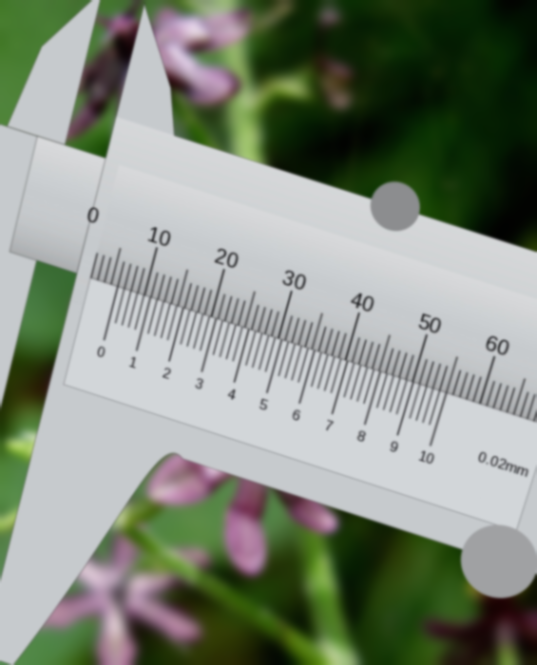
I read 6.0 mm
